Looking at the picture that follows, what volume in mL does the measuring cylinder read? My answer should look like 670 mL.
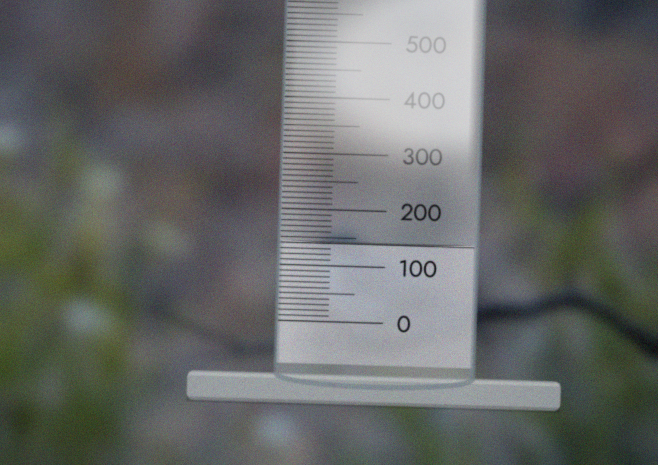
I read 140 mL
